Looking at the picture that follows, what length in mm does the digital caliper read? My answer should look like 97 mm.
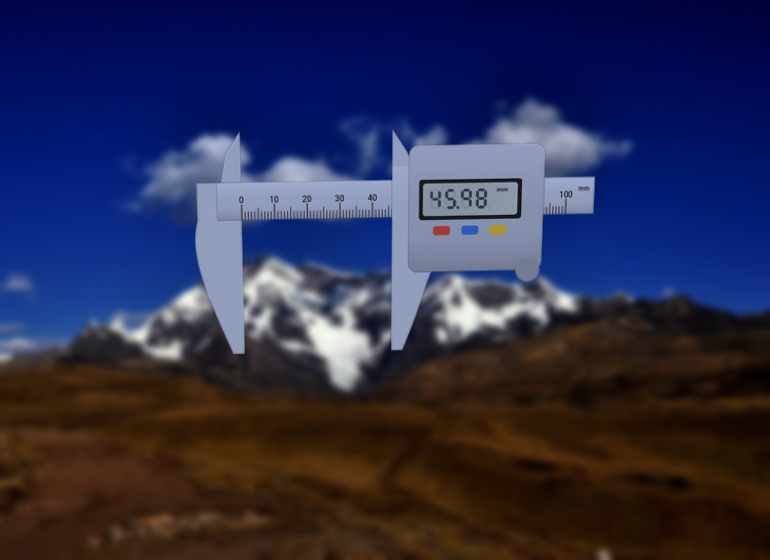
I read 45.98 mm
